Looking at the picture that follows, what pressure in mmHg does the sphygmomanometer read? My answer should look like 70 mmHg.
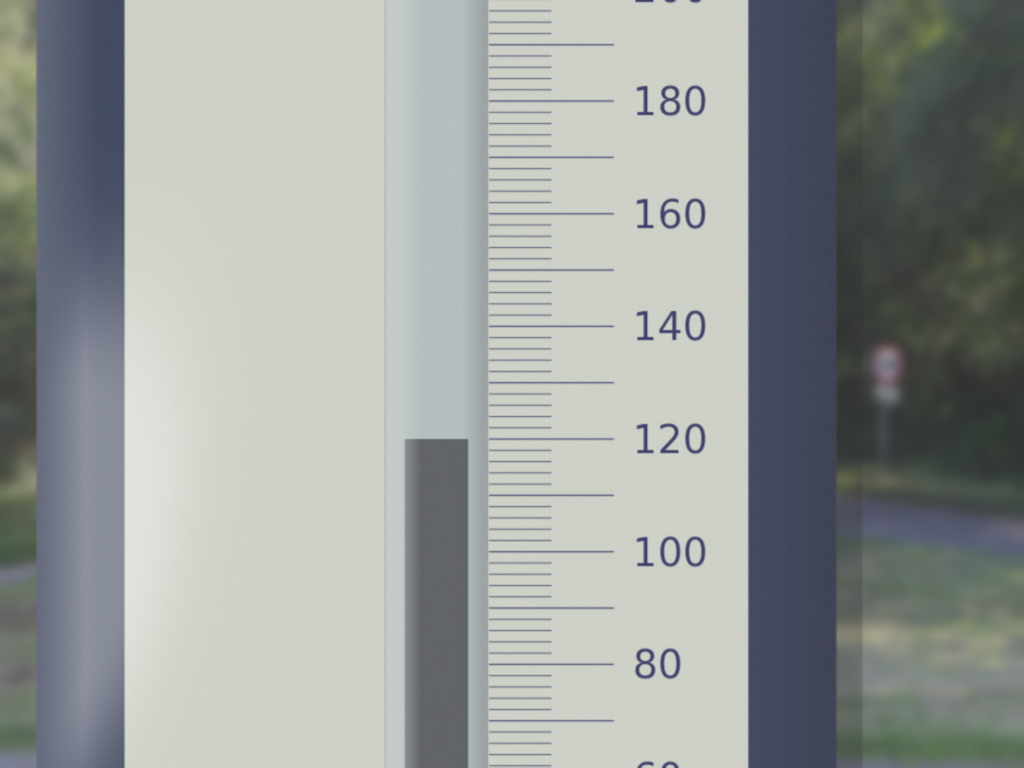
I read 120 mmHg
